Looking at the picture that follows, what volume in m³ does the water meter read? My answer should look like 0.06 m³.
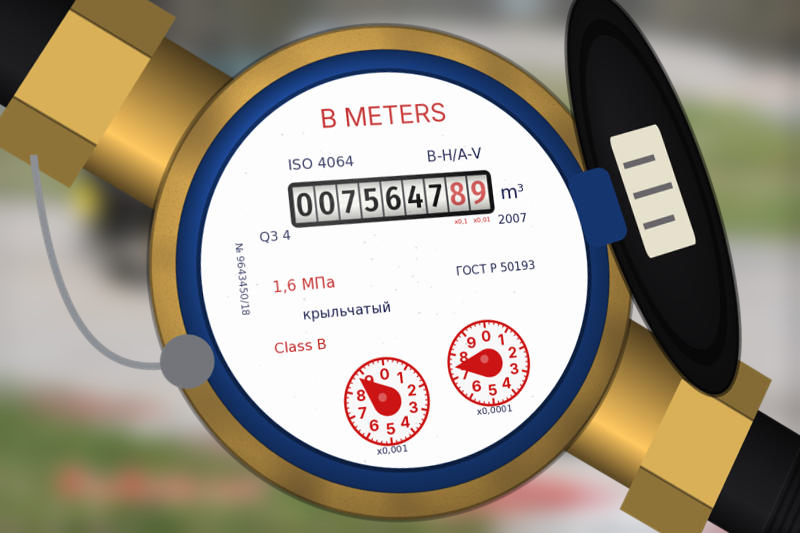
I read 75647.8987 m³
